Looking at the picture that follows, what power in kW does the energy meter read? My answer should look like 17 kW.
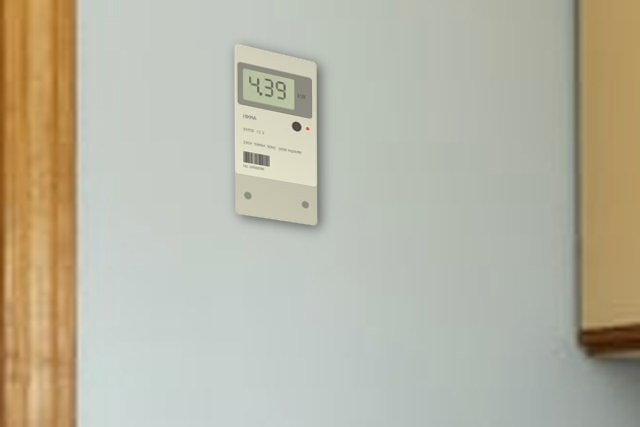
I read 4.39 kW
